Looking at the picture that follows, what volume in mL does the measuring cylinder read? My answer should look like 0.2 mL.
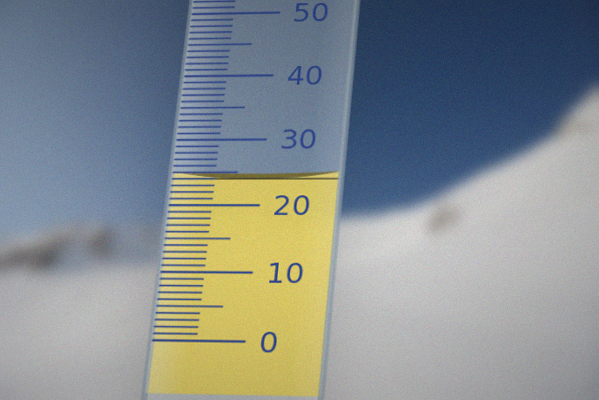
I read 24 mL
